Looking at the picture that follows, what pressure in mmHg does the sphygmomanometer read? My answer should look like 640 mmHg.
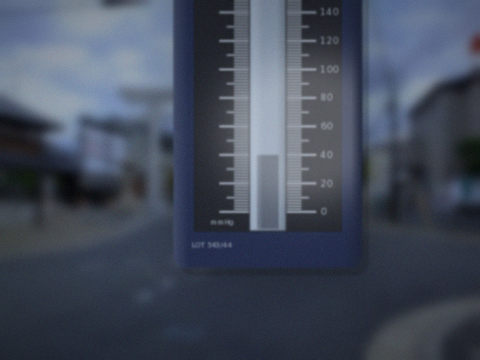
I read 40 mmHg
